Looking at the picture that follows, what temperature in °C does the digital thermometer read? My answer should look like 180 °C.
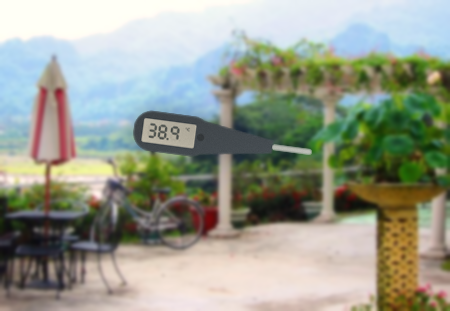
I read 38.9 °C
